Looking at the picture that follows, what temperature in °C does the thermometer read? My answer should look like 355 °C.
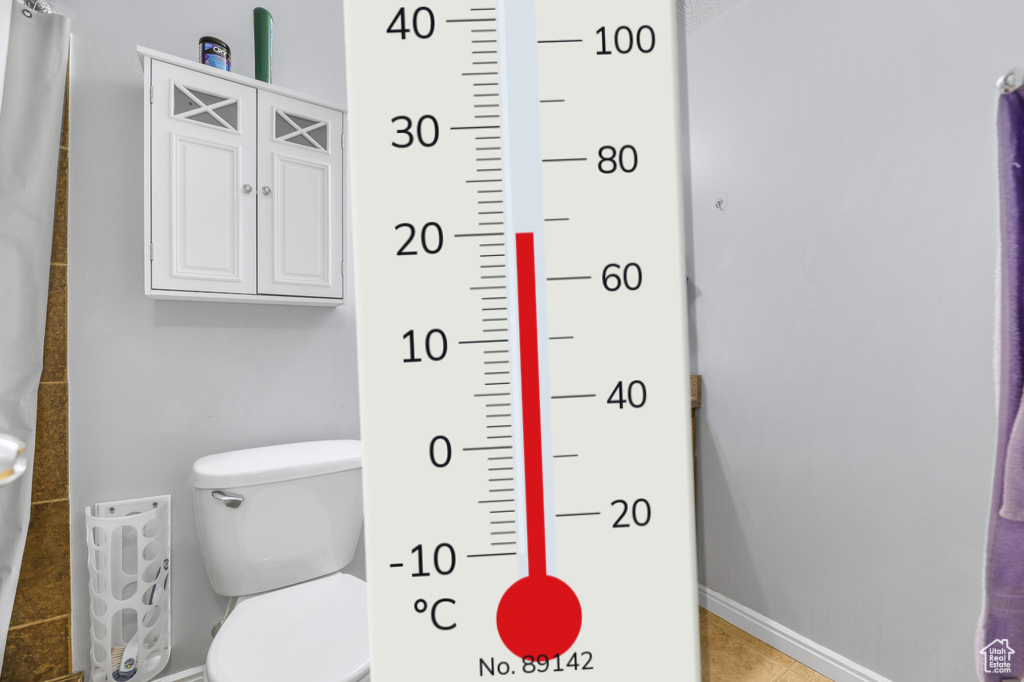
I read 20 °C
